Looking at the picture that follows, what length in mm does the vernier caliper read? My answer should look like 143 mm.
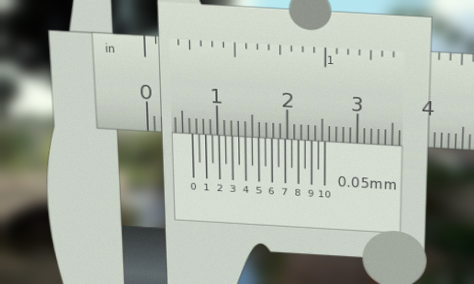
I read 6.4 mm
